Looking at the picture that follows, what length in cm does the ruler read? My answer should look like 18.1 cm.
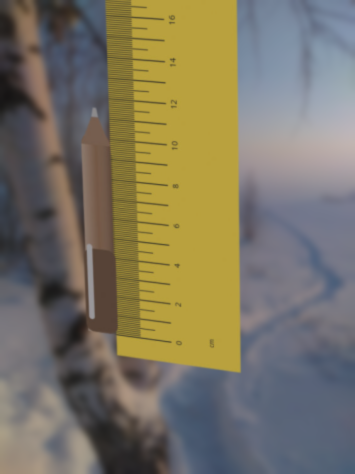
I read 11.5 cm
